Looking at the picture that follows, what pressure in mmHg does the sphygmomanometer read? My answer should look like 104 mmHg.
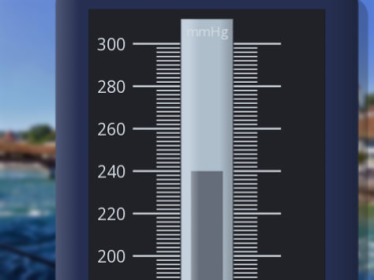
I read 240 mmHg
